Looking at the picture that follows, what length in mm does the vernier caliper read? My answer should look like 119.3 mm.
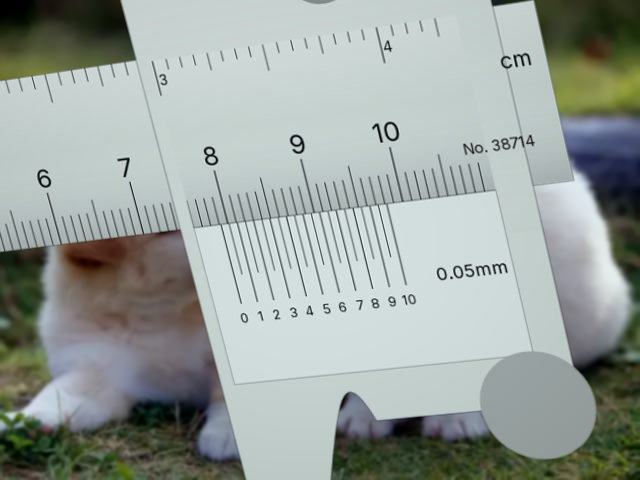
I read 79.2 mm
